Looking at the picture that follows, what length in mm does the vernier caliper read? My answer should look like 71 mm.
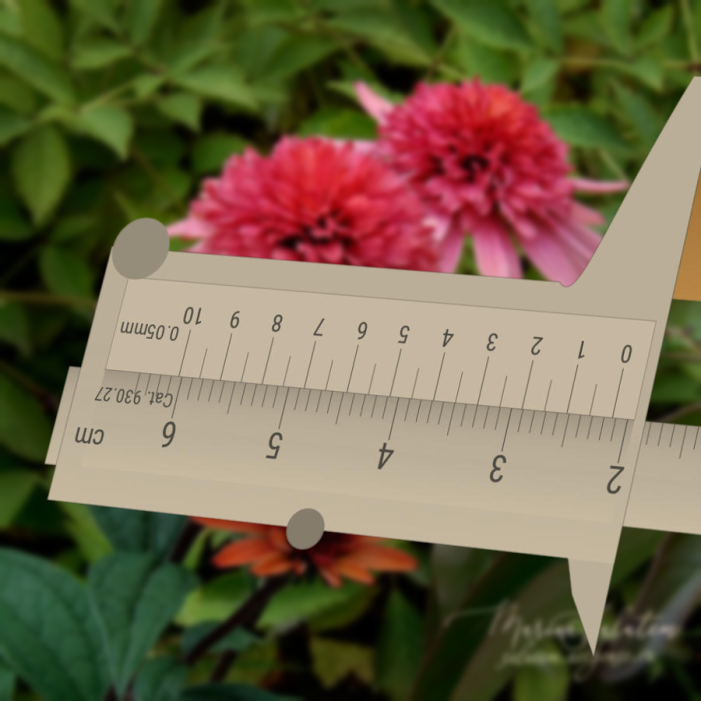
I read 21.3 mm
